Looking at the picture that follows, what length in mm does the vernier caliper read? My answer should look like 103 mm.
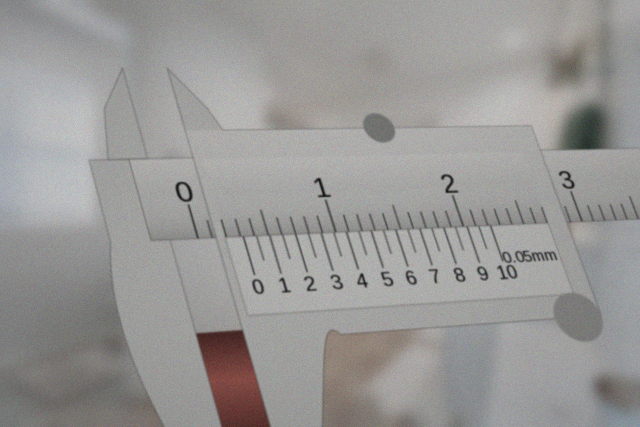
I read 3.2 mm
